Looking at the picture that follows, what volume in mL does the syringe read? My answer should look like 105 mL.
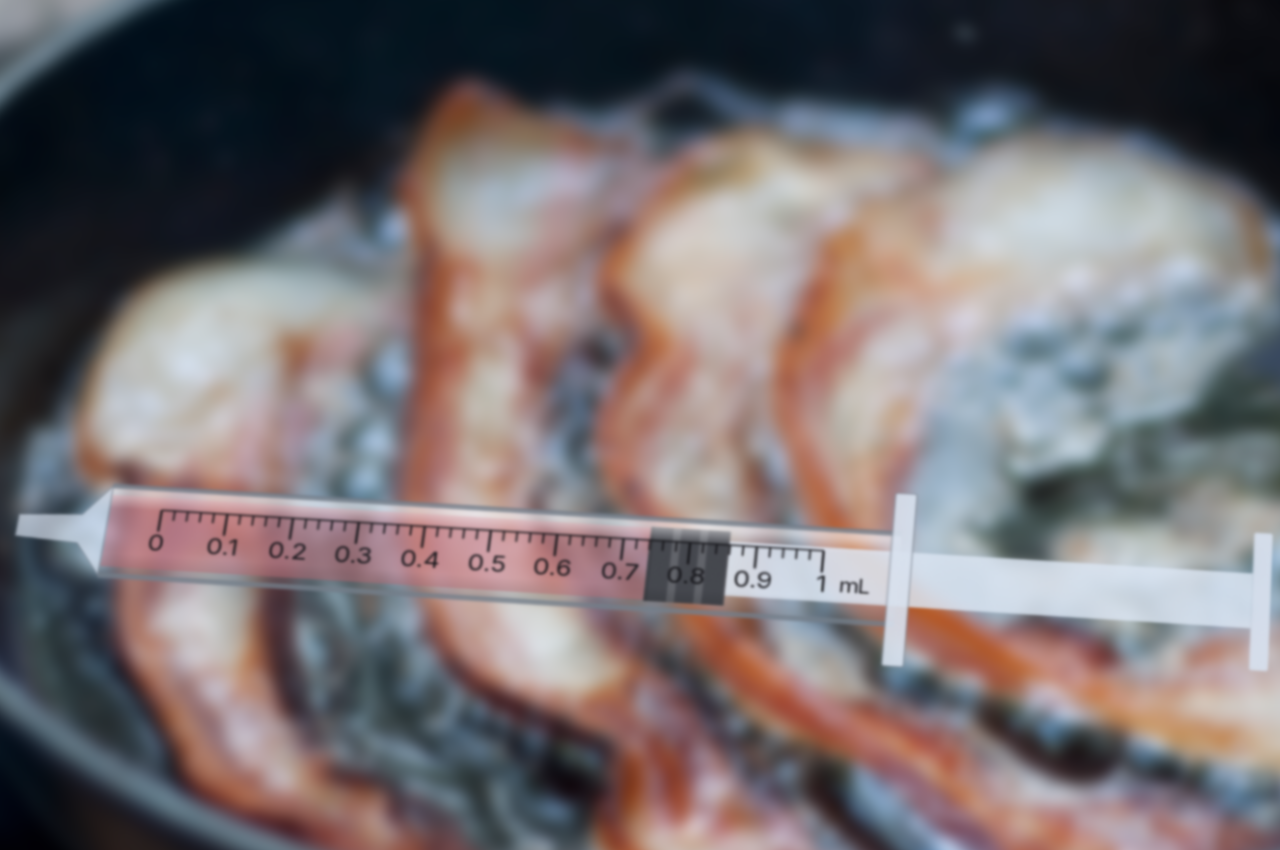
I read 0.74 mL
